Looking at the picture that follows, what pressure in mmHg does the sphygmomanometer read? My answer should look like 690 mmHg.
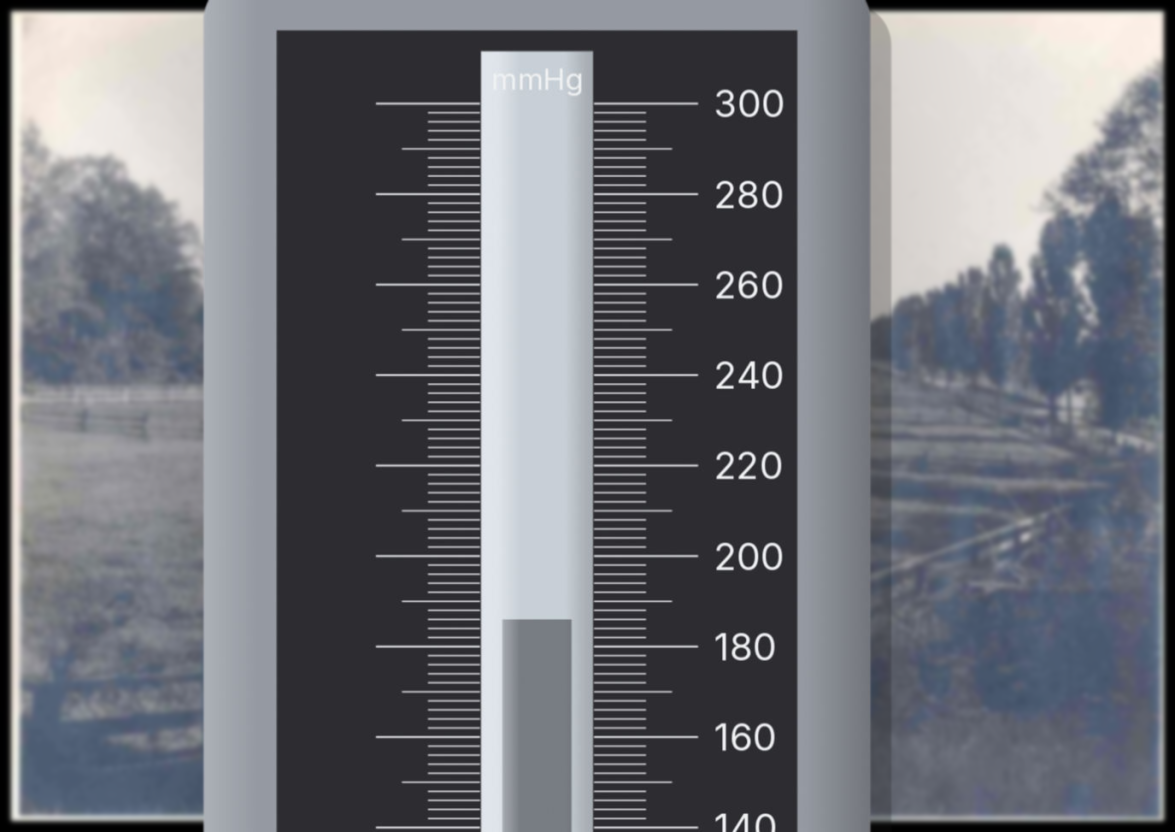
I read 186 mmHg
